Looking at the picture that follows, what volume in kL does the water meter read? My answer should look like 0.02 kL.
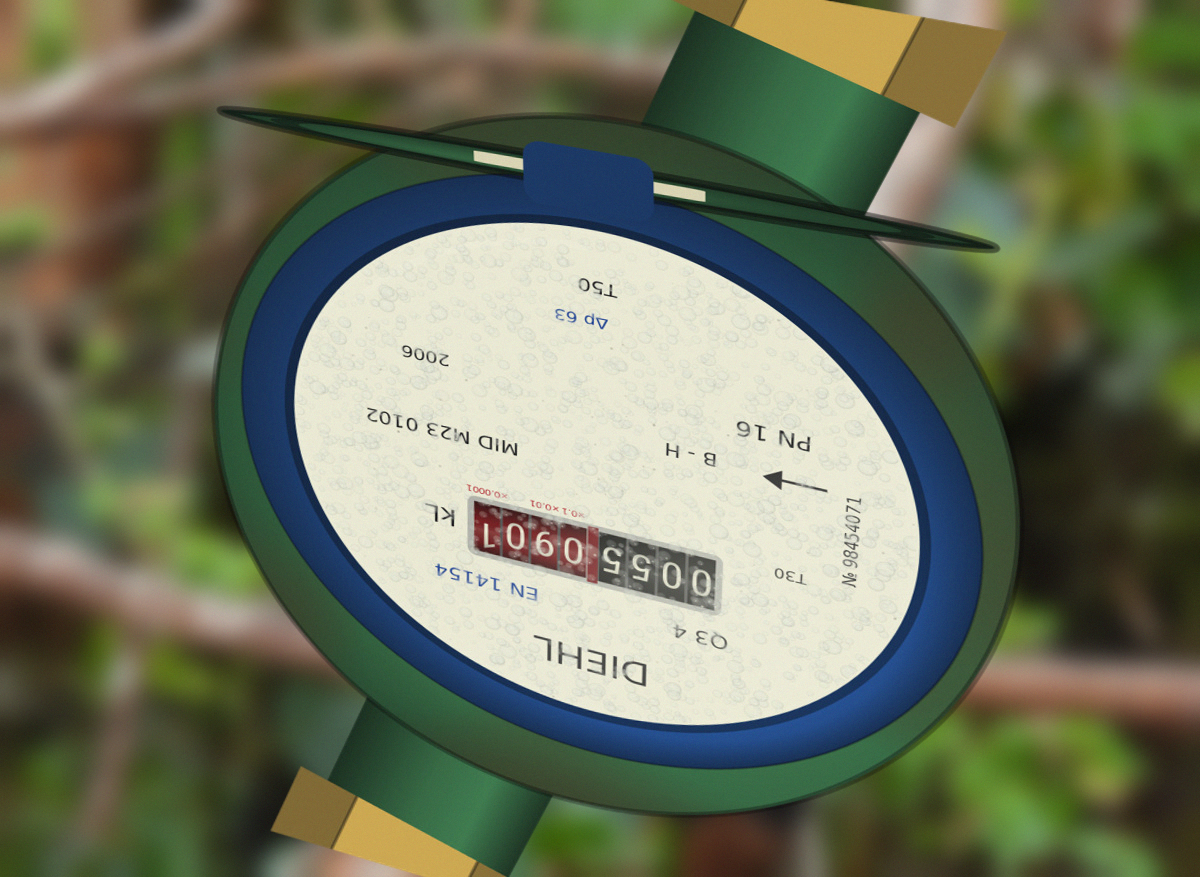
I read 55.0901 kL
